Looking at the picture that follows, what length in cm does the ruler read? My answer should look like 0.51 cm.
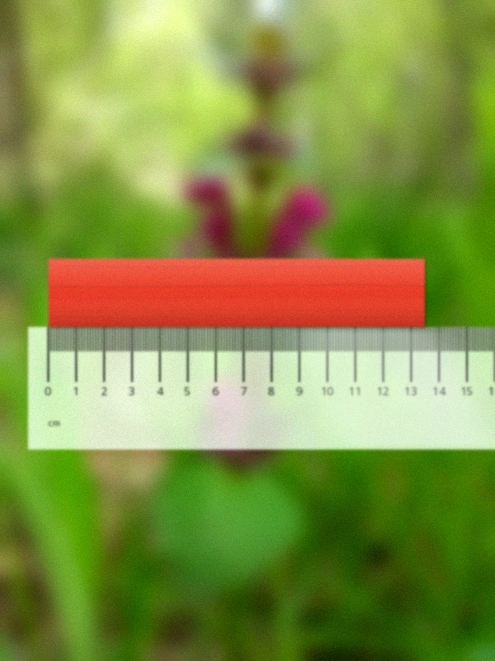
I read 13.5 cm
